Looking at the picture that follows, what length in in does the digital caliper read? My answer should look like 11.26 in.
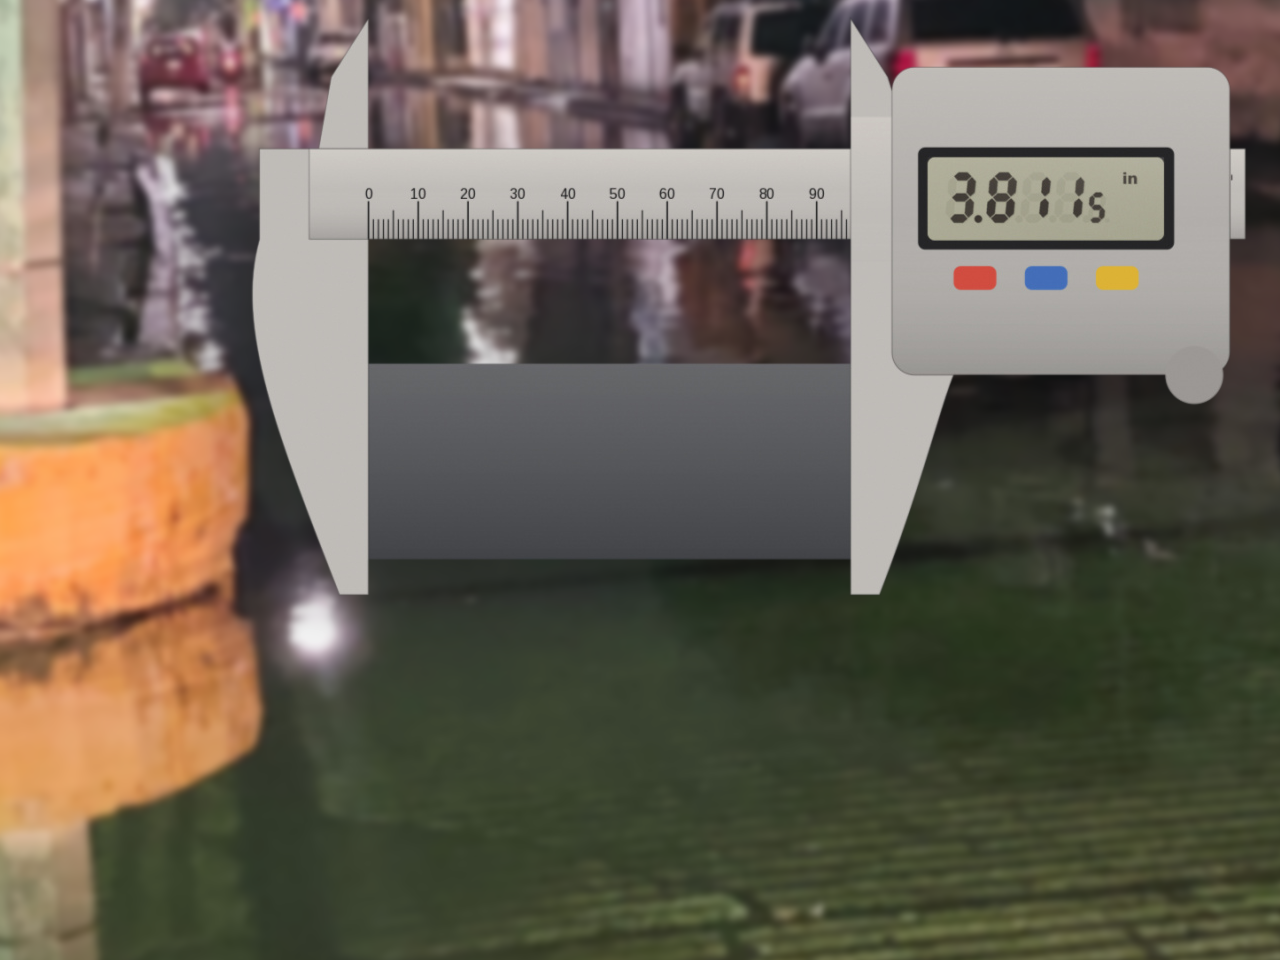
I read 3.8115 in
